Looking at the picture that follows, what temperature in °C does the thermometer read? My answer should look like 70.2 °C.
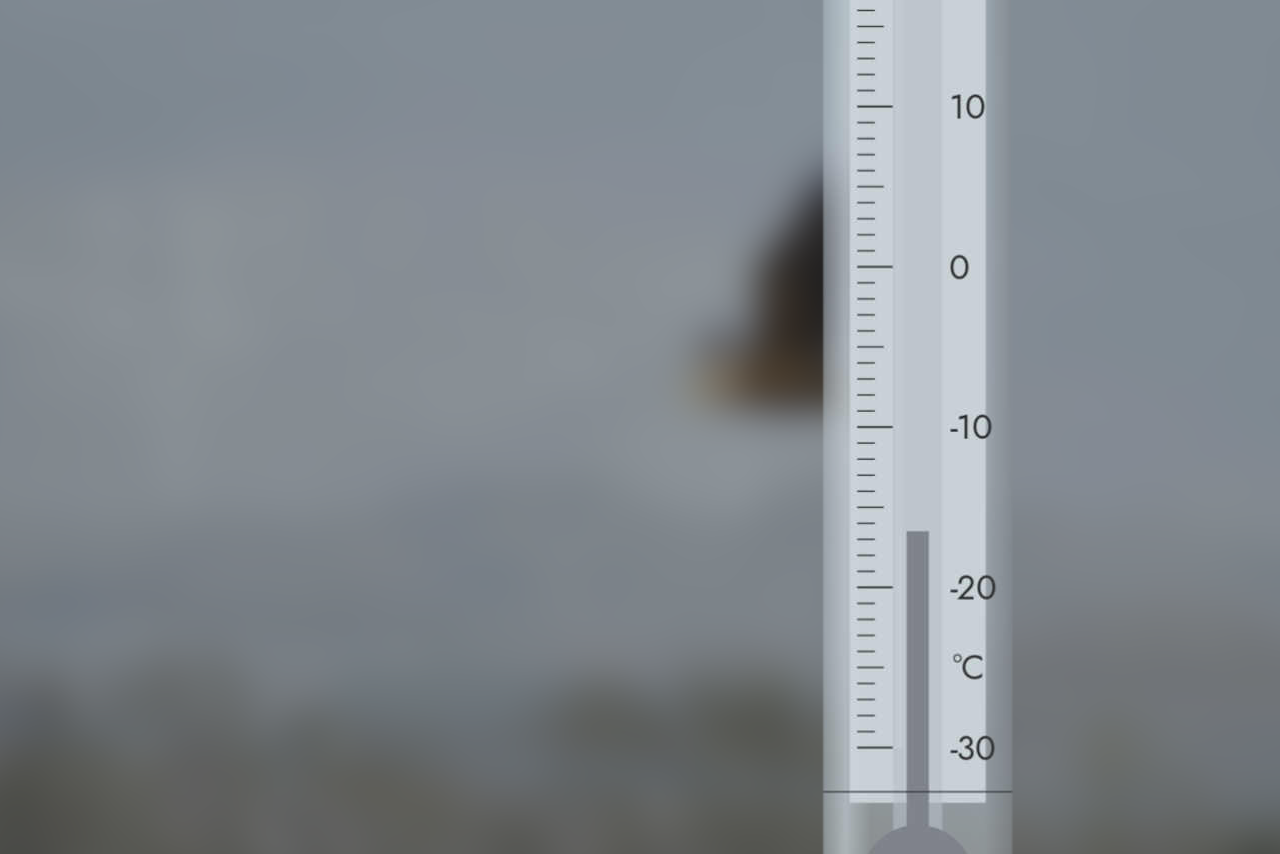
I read -16.5 °C
